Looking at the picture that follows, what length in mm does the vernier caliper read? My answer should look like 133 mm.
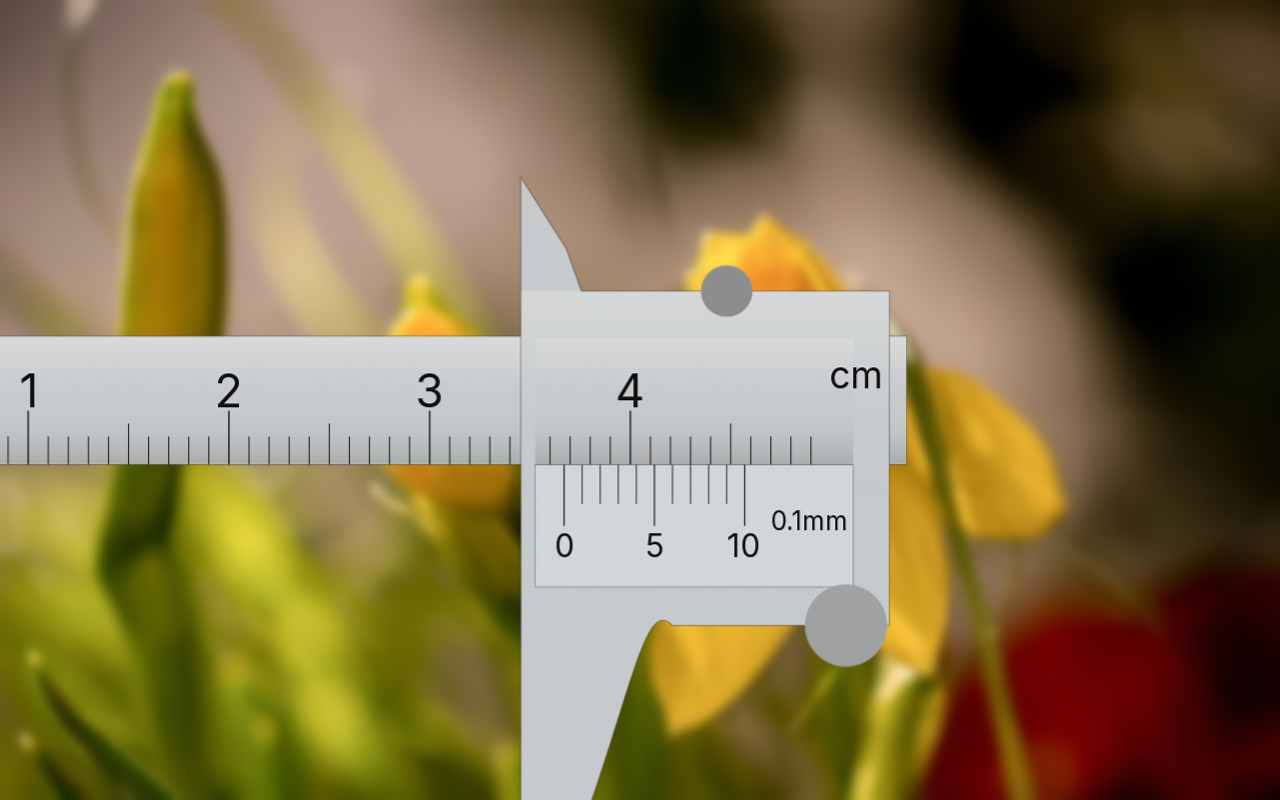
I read 36.7 mm
